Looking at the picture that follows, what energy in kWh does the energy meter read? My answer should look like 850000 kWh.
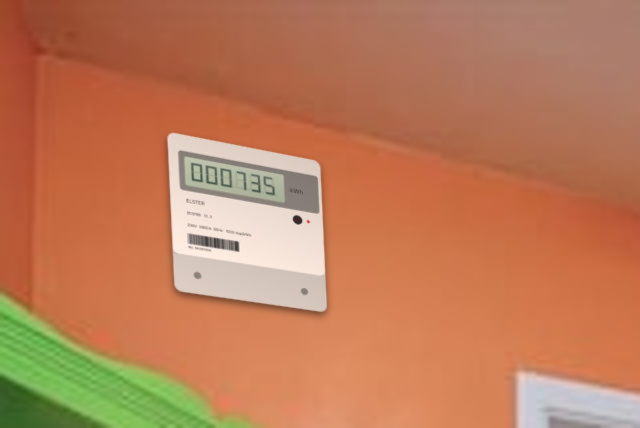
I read 735 kWh
